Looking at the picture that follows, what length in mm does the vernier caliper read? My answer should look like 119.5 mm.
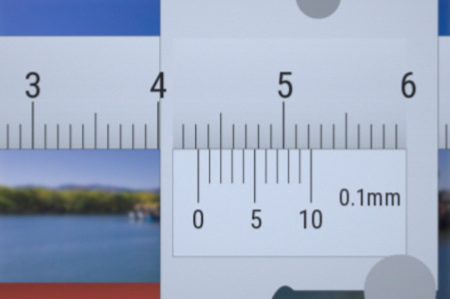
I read 43.2 mm
